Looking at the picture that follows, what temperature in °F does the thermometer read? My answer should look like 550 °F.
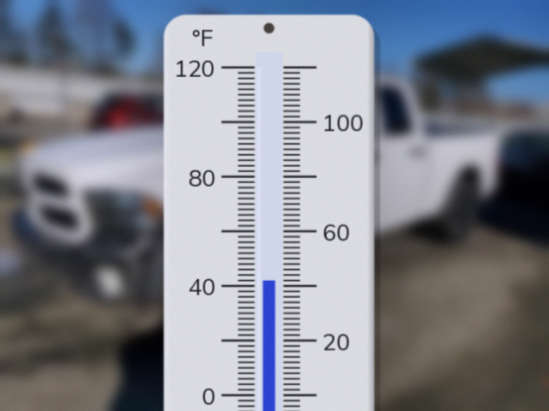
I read 42 °F
